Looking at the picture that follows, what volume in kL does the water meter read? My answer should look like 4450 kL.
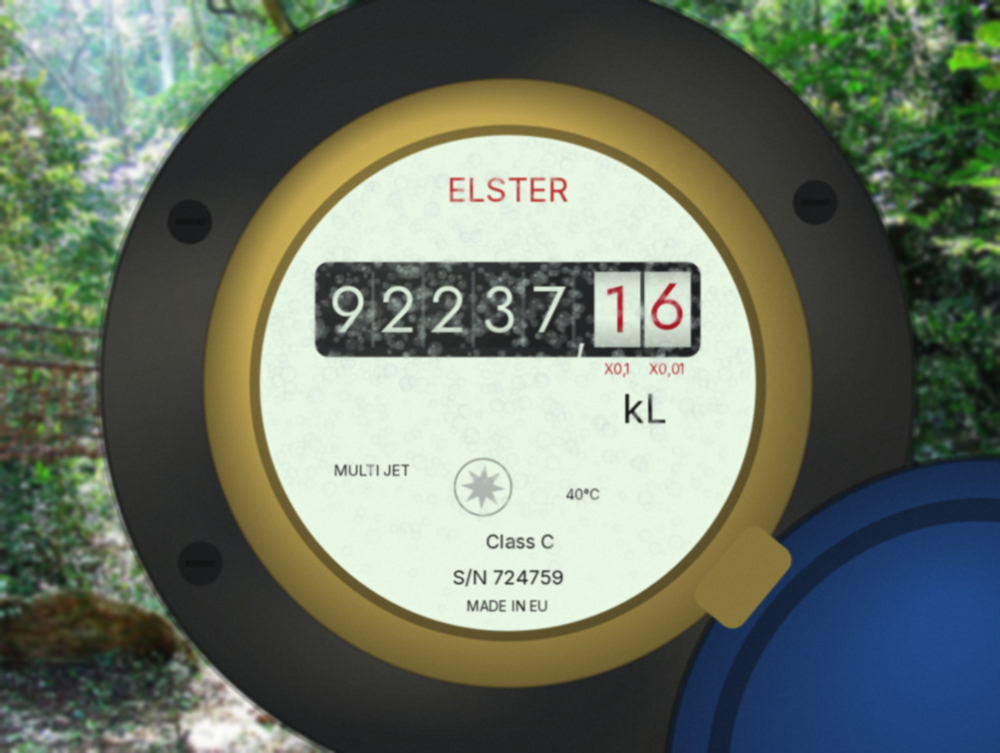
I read 92237.16 kL
